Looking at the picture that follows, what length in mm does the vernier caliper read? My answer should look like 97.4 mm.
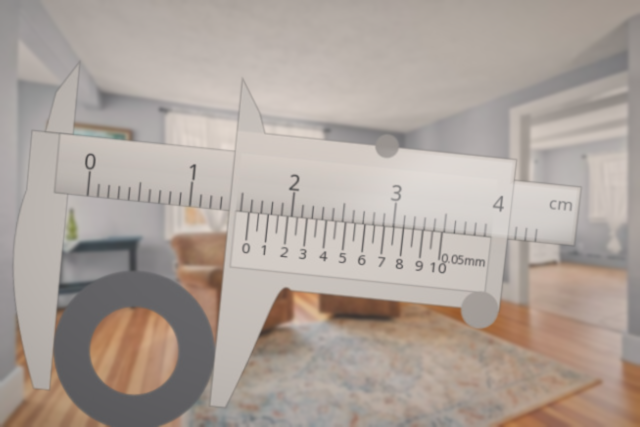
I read 15.8 mm
